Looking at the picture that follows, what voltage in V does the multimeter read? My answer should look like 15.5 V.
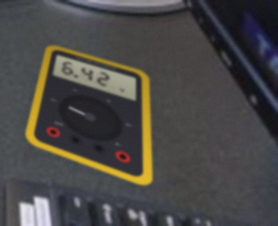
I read 6.42 V
